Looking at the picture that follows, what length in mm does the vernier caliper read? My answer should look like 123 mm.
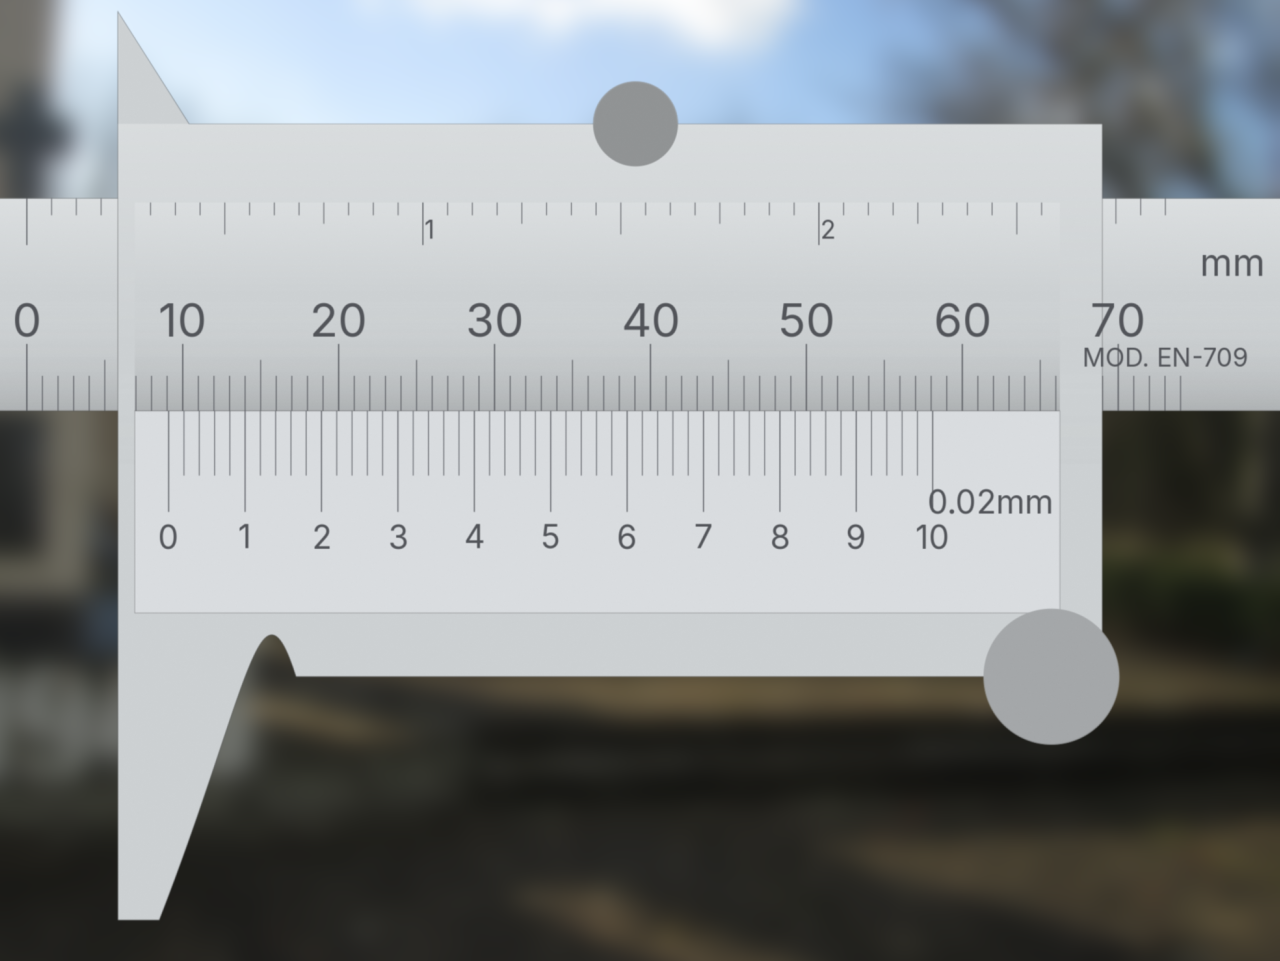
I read 9.1 mm
